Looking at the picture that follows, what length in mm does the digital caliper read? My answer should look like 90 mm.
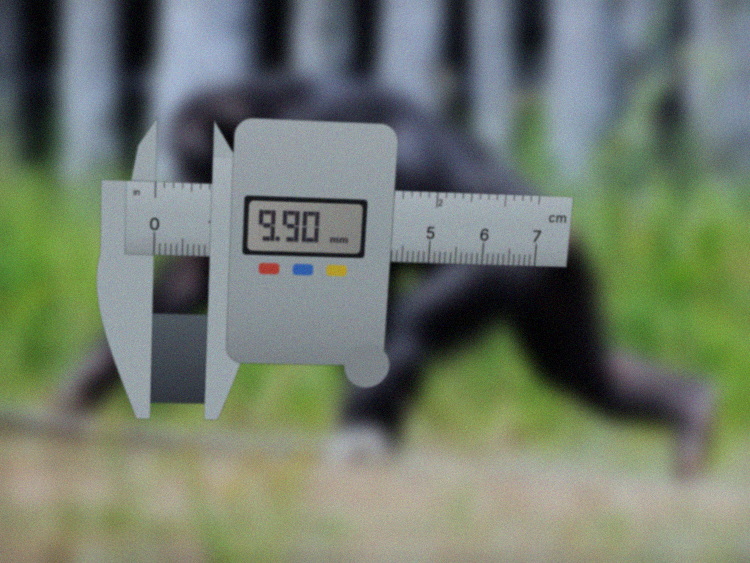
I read 9.90 mm
